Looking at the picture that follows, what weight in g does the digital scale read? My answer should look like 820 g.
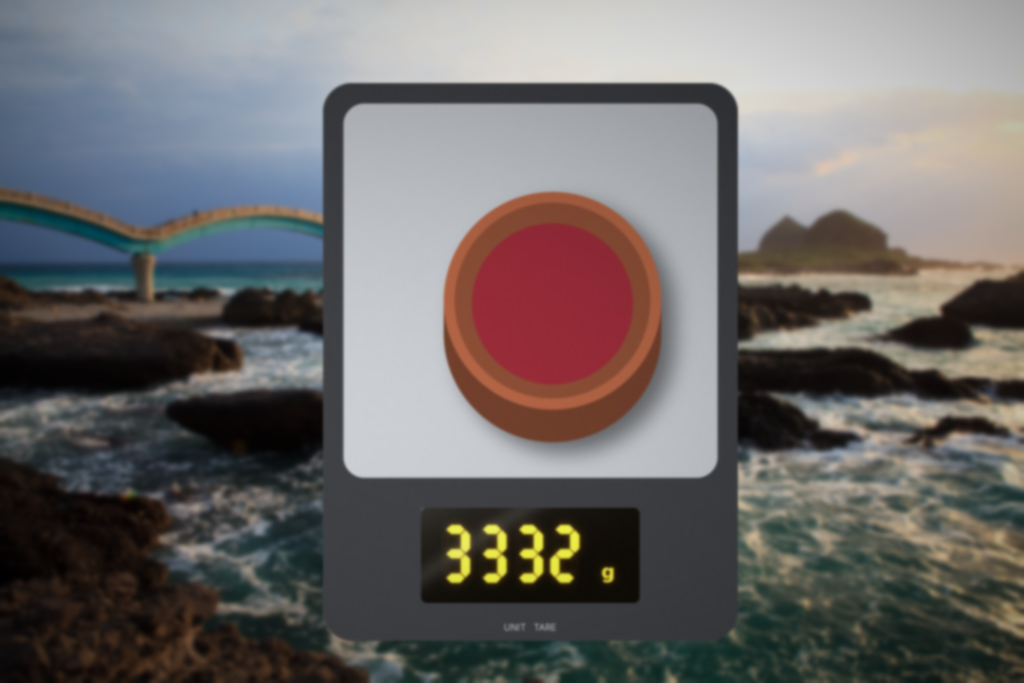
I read 3332 g
